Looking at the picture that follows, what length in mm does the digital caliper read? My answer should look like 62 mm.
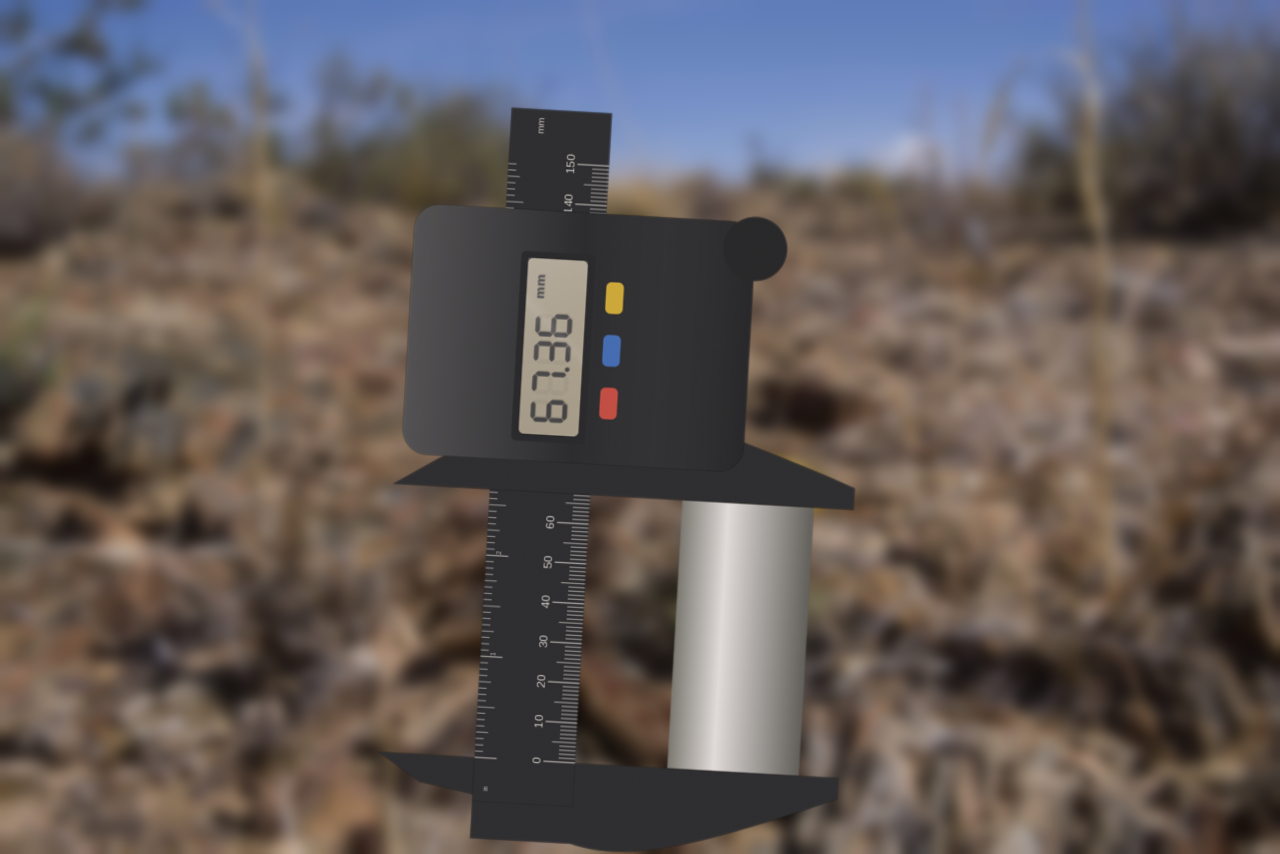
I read 67.36 mm
